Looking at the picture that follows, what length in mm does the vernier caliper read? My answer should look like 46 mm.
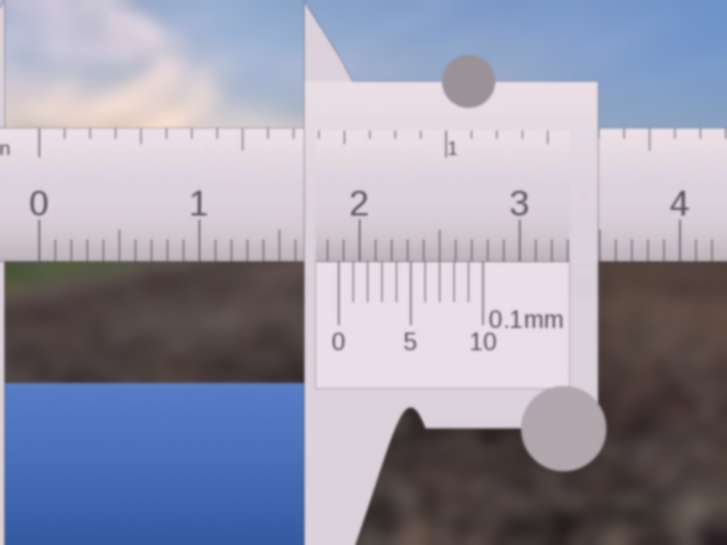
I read 18.7 mm
